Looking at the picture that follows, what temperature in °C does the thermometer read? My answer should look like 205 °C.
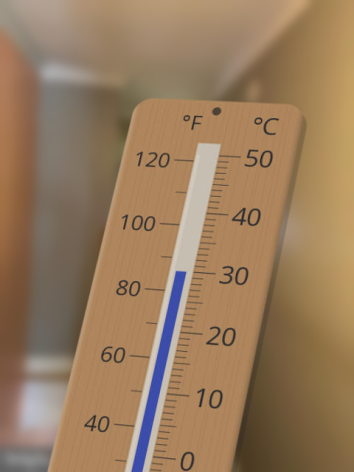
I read 30 °C
